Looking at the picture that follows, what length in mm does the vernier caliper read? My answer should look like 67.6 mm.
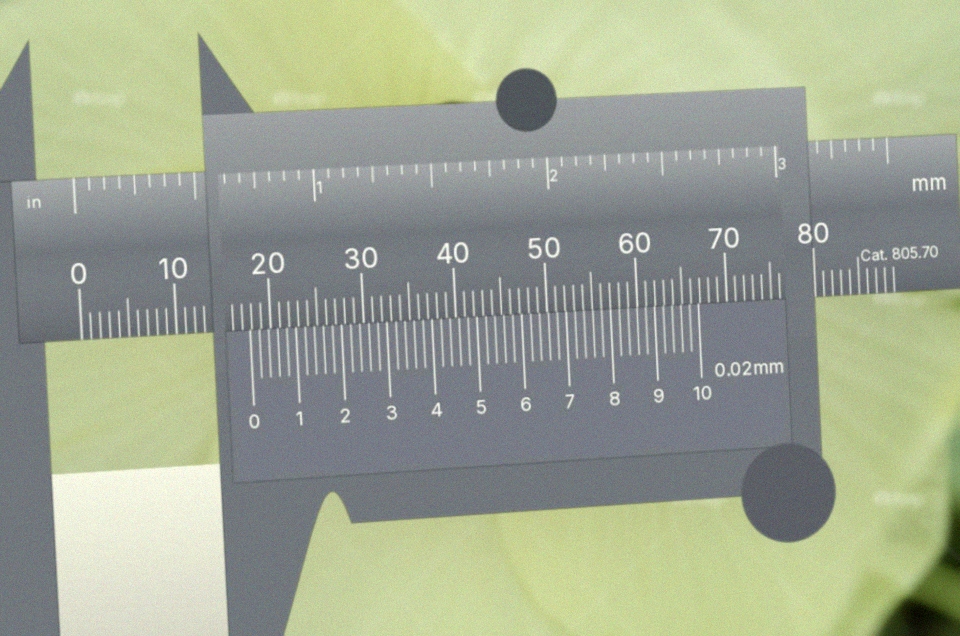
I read 17.8 mm
